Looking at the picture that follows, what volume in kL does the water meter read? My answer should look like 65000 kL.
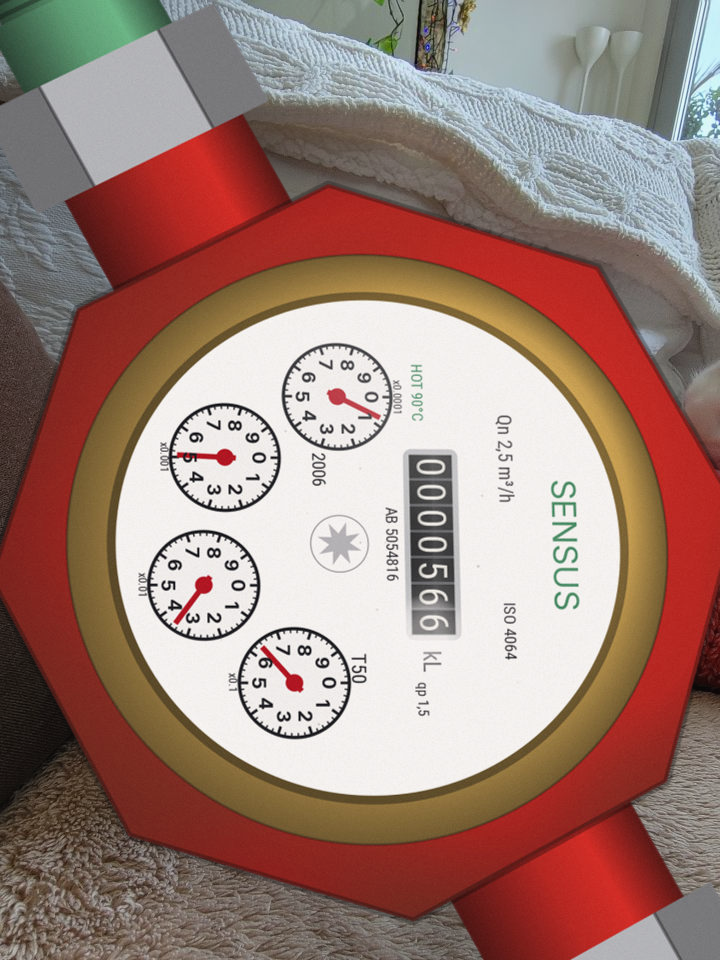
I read 566.6350 kL
